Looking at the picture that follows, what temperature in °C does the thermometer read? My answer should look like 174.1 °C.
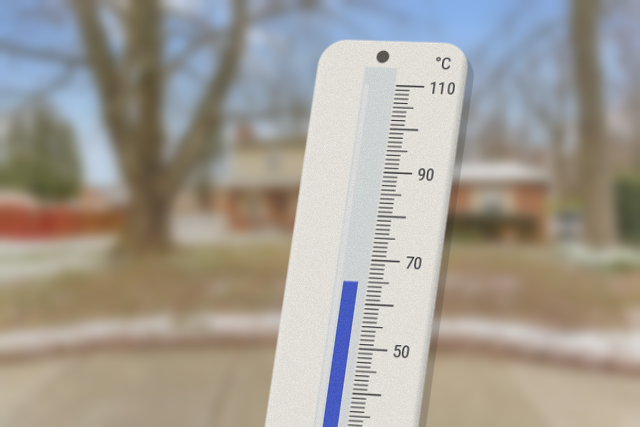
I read 65 °C
